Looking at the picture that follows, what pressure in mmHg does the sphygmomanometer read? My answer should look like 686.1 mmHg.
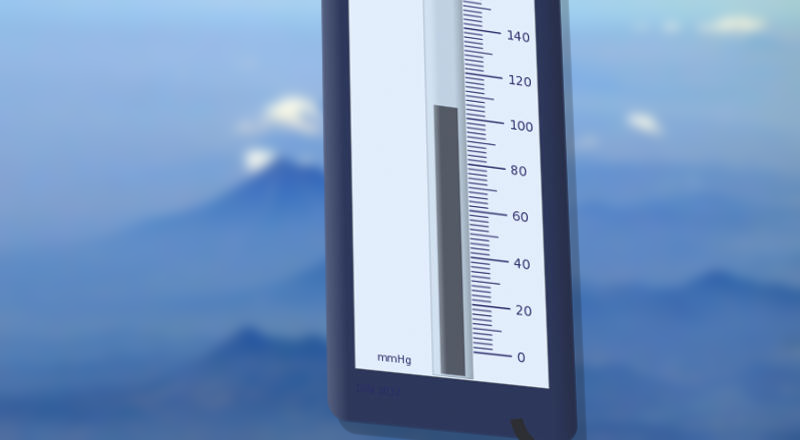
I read 104 mmHg
